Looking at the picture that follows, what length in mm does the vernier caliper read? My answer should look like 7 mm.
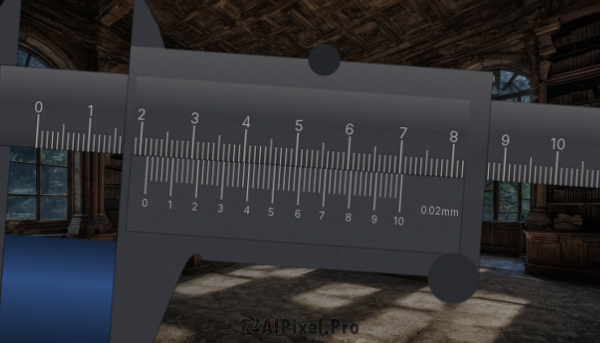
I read 21.5 mm
